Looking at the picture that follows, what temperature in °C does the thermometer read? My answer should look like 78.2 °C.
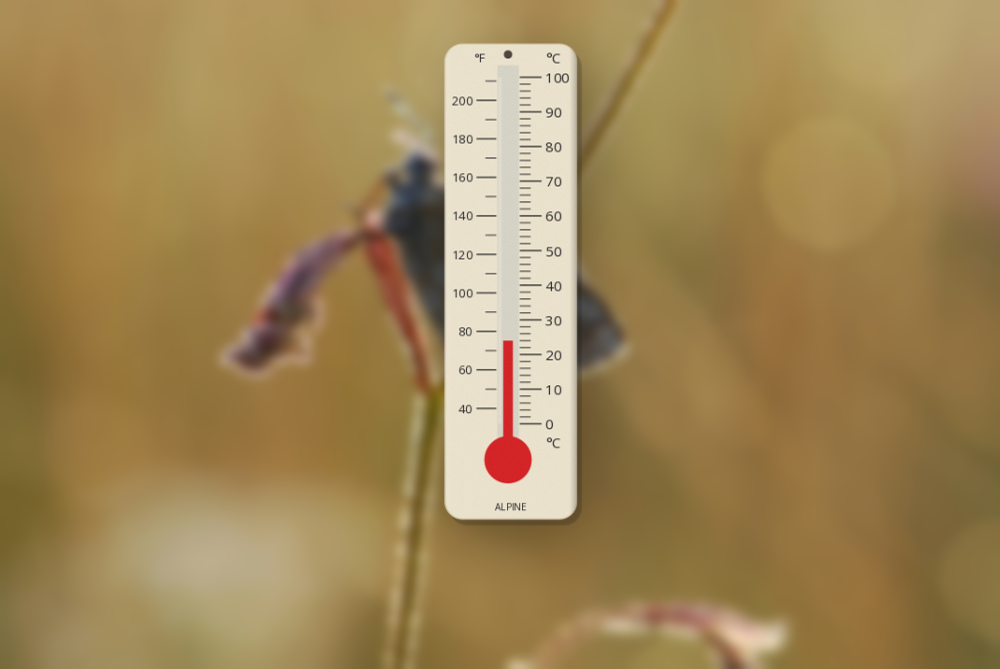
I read 24 °C
